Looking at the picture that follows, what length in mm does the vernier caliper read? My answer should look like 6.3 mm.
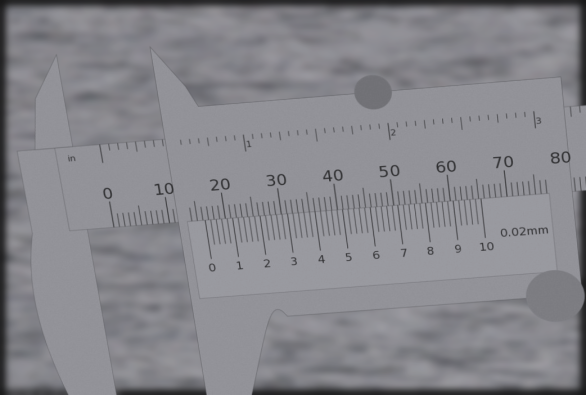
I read 16.4 mm
